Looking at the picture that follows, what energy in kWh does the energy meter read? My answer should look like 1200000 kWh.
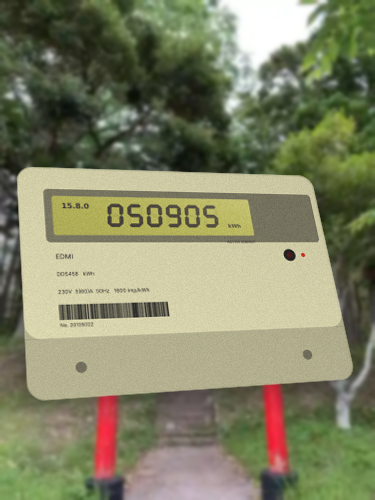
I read 50905 kWh
